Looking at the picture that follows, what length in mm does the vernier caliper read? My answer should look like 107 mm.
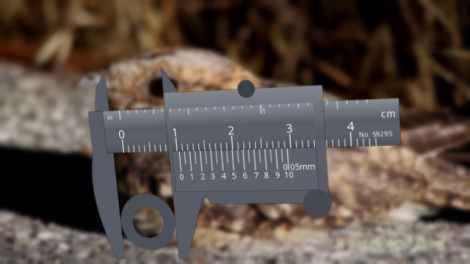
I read 10.4 mm
